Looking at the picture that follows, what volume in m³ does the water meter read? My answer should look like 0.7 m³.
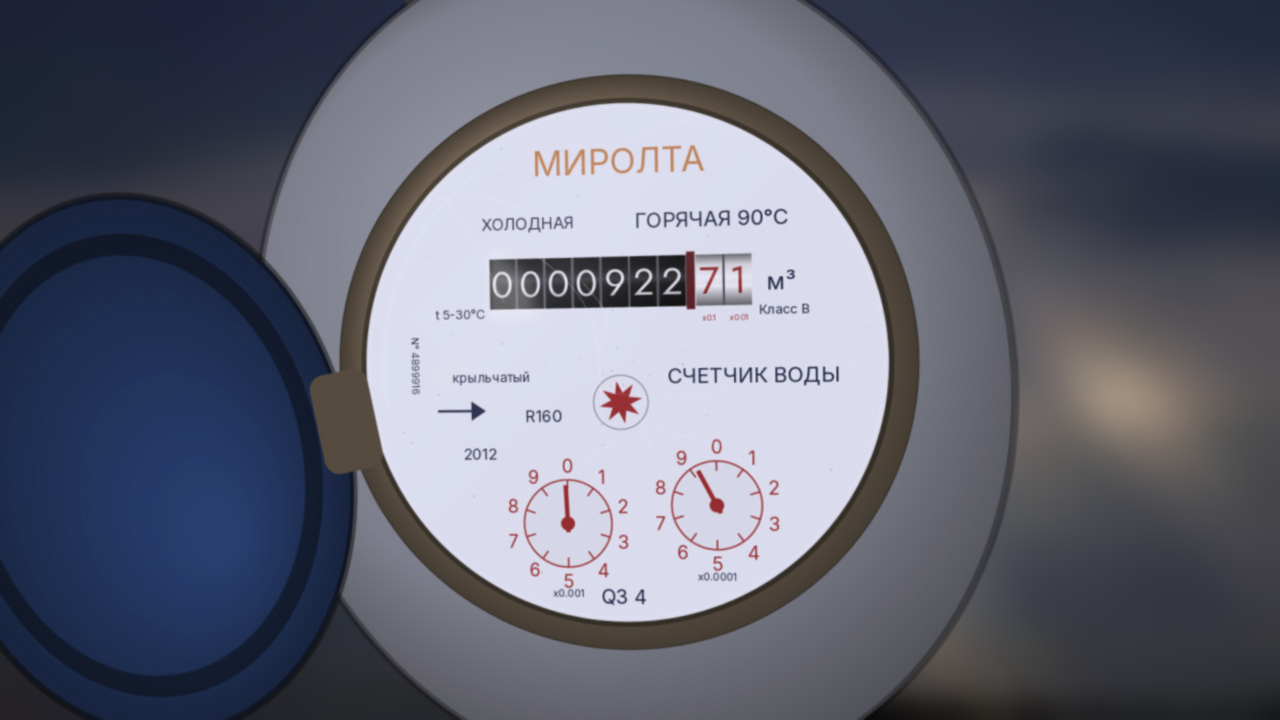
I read 922.7099 m³
